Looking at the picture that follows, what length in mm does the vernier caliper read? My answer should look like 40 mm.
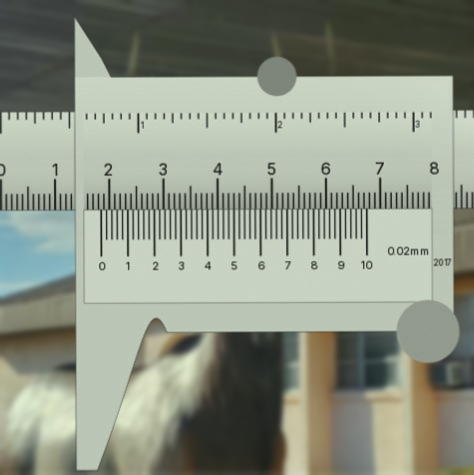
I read 18.5 mm
